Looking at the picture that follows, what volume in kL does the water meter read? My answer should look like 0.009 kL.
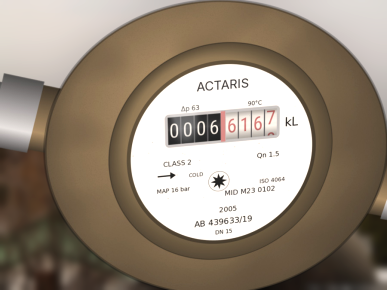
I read 6.6167 kL
